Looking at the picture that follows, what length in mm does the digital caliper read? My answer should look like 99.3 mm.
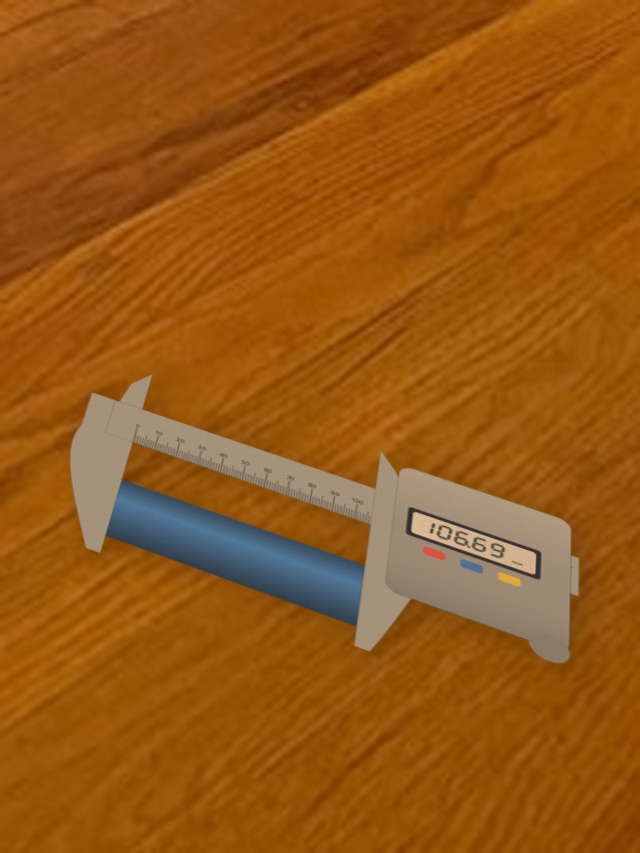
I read 106.69 mm
